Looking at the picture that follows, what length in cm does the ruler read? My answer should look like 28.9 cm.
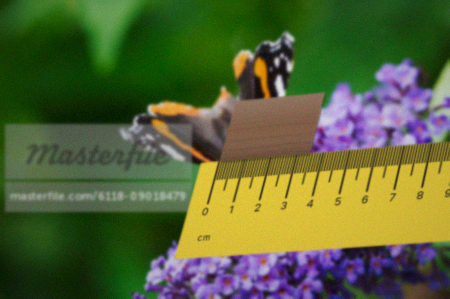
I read 3.5 cm
